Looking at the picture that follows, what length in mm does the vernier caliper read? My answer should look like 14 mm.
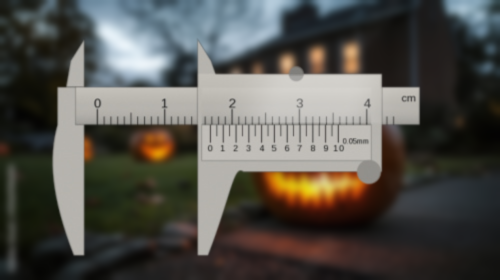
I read 16.8 mm
